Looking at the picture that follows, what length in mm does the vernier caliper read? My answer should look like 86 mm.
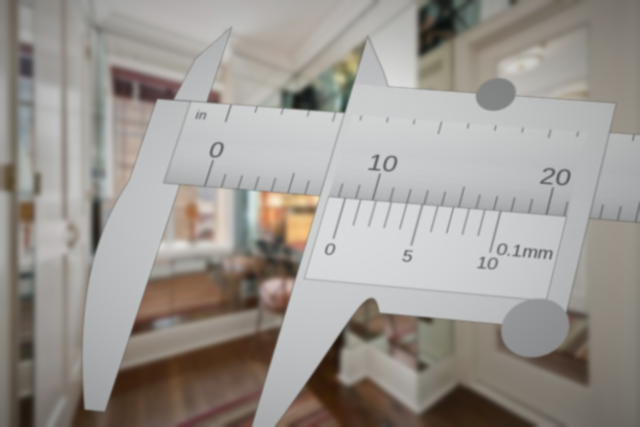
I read 8.4 mm
